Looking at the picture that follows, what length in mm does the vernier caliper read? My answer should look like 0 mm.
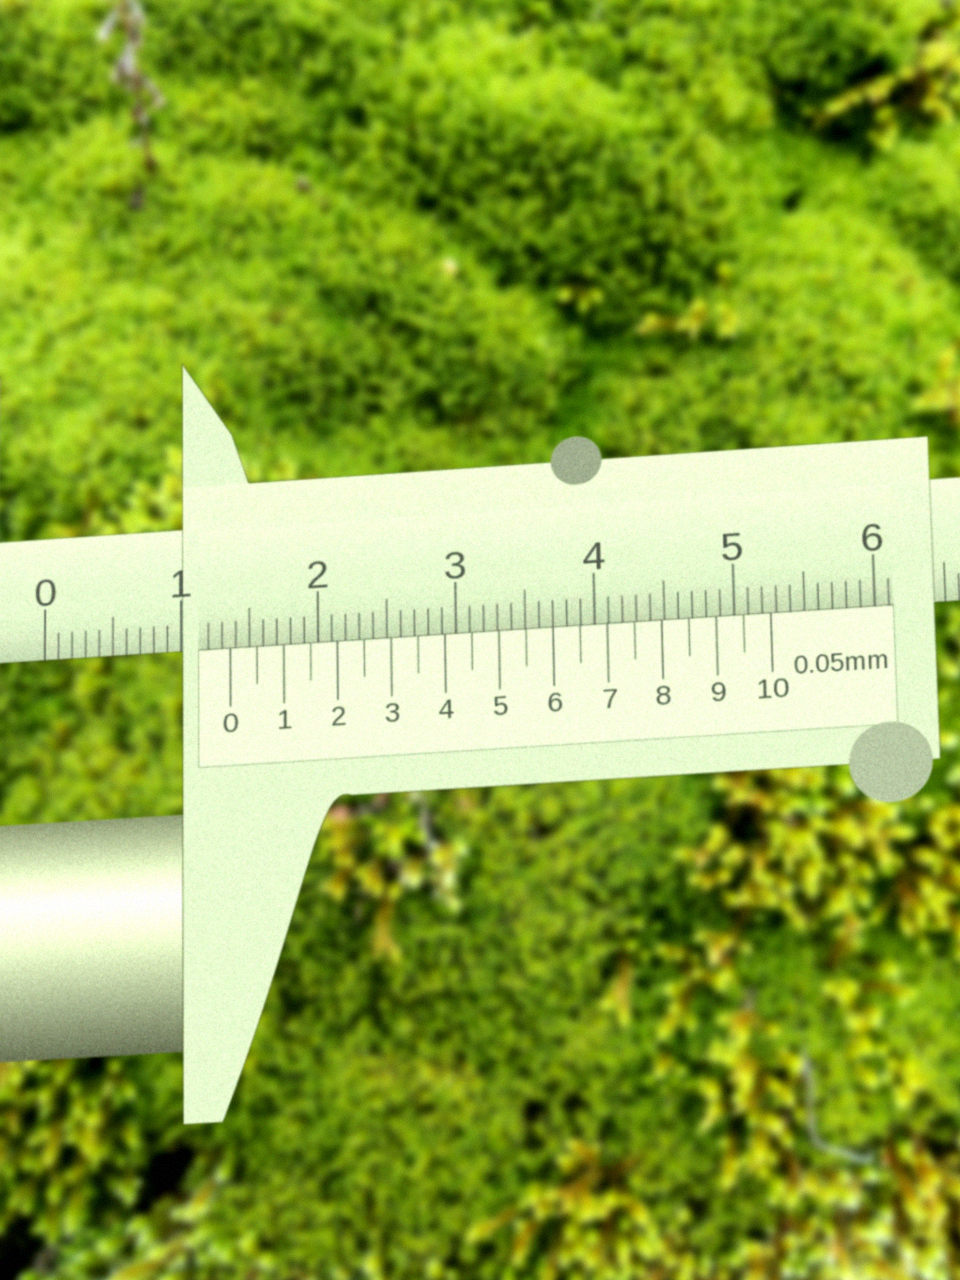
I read 13.6 mm
